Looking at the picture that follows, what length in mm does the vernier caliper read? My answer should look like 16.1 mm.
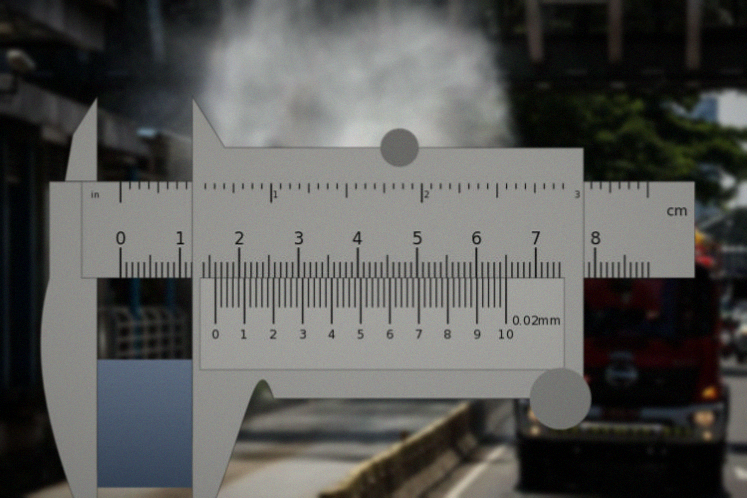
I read 16.0 mm
